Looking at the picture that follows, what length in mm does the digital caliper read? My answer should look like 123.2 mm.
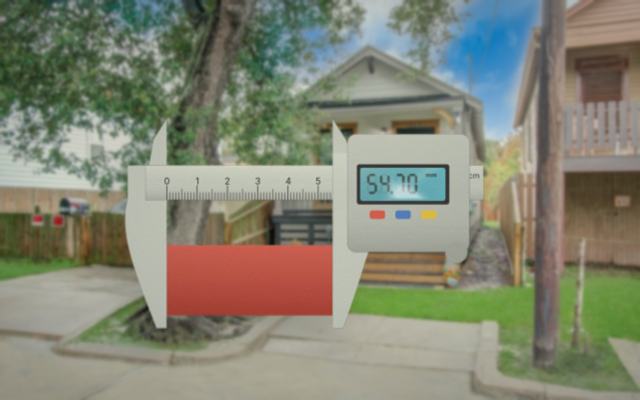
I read 54.70 mm
